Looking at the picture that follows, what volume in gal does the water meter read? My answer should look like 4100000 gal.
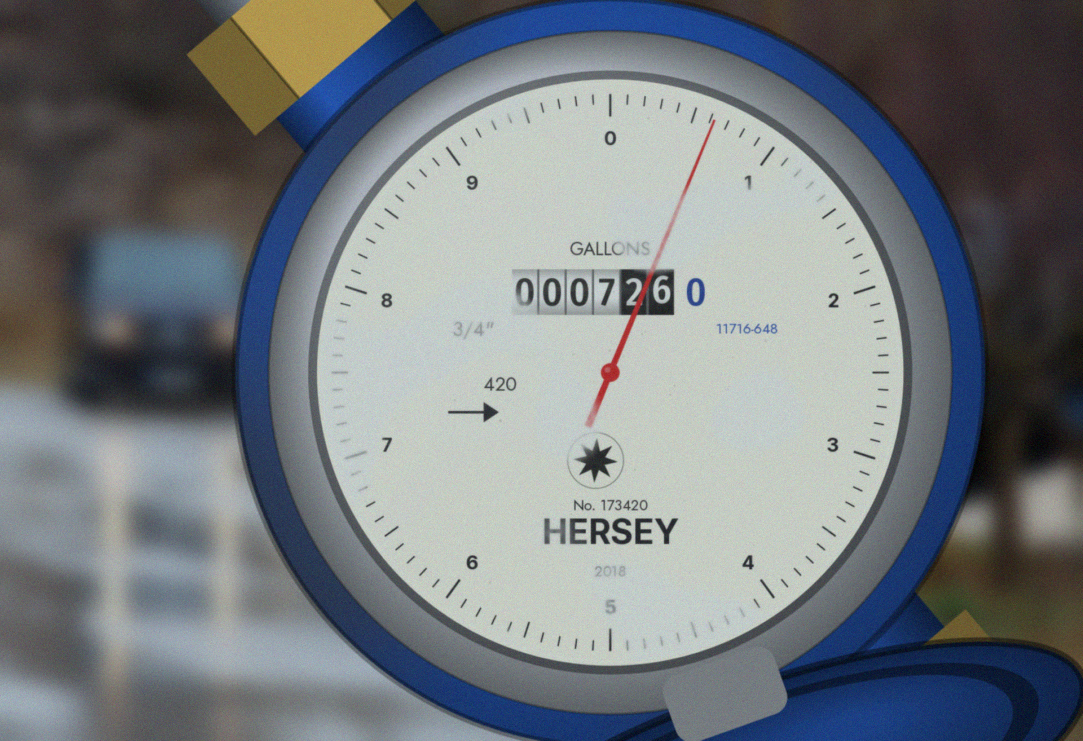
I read 7260.6 gal
